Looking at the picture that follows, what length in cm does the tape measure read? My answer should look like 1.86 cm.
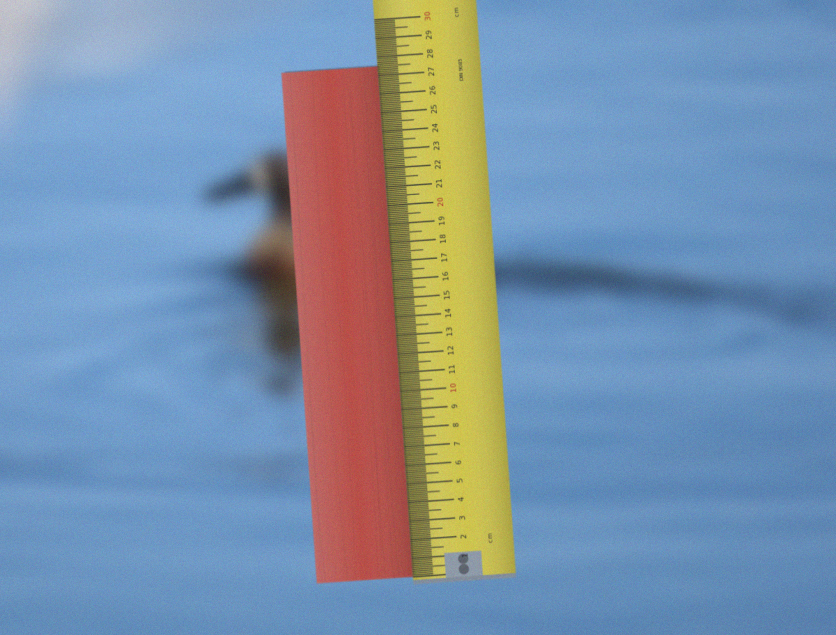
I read 27.5 cm
